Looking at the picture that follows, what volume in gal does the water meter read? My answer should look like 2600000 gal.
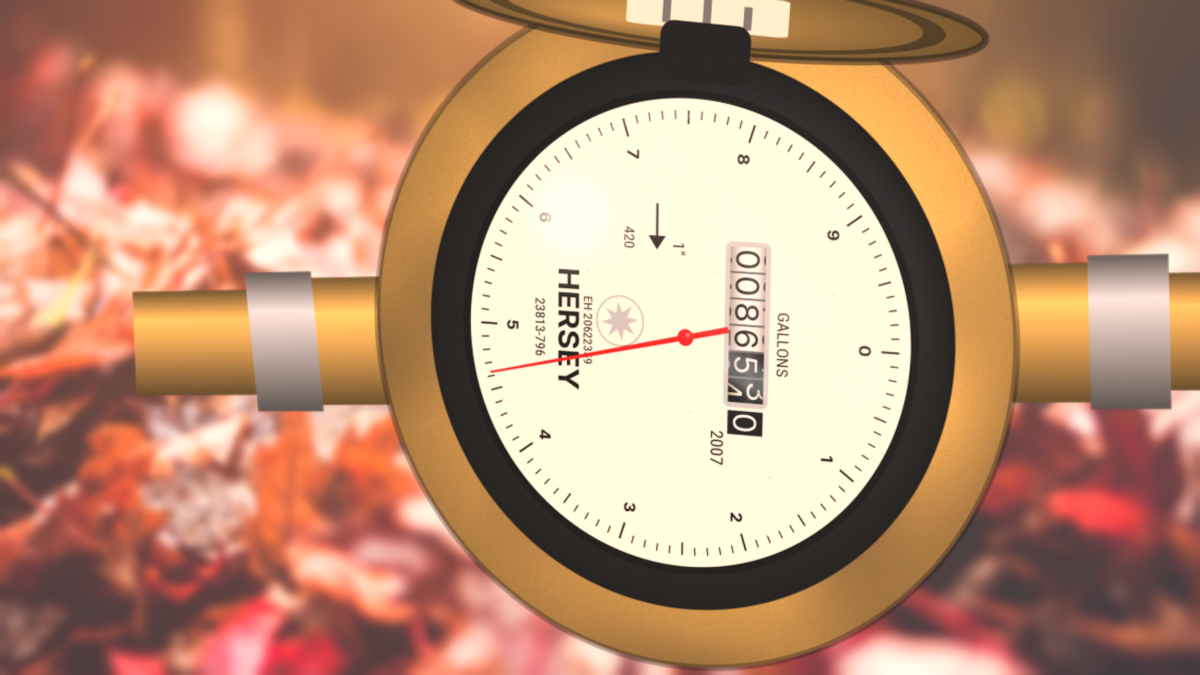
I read 86534.6 gal
